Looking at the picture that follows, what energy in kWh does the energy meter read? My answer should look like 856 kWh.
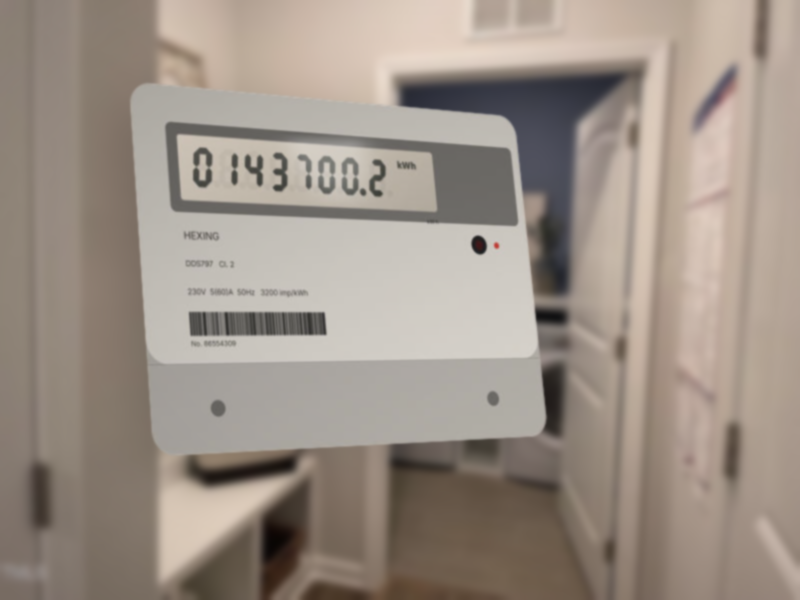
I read 143700.2 kWh
